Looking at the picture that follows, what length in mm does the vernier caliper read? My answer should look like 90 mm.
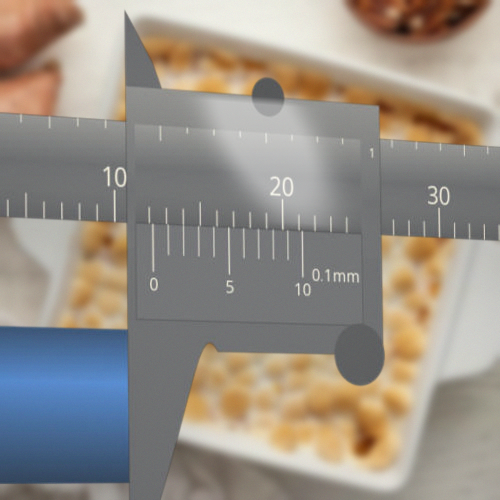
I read 12.2 mm
